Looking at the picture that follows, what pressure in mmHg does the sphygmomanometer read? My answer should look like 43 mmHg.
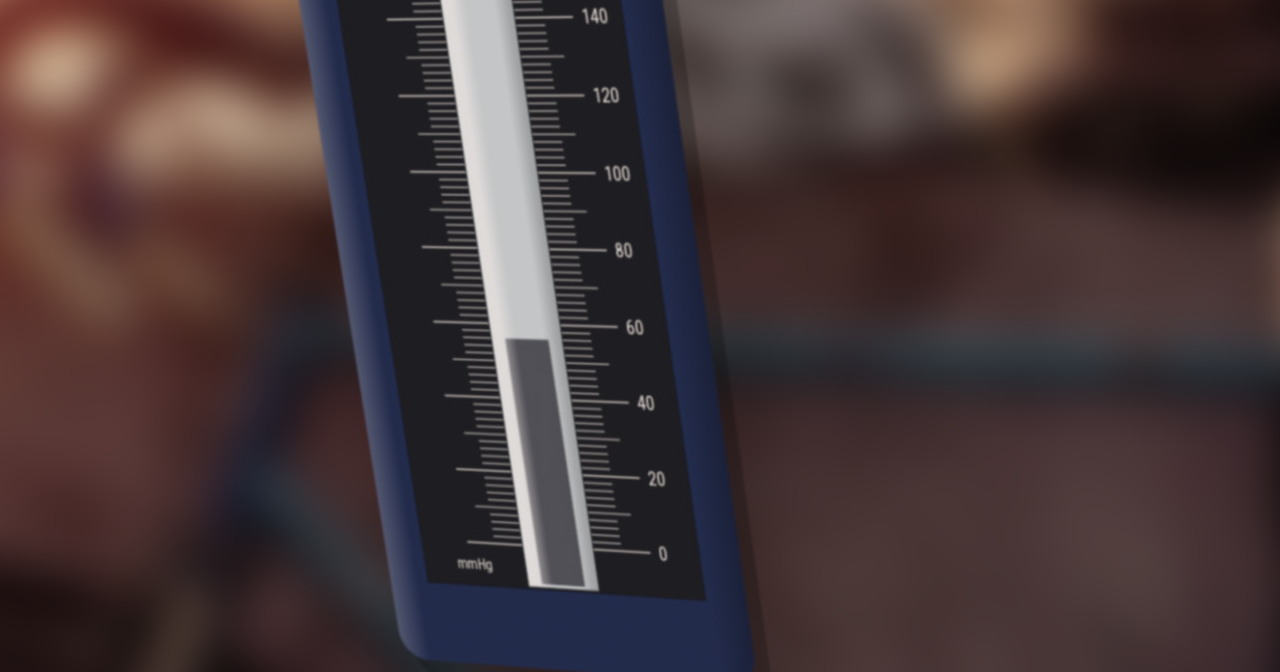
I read 56 mmHg
